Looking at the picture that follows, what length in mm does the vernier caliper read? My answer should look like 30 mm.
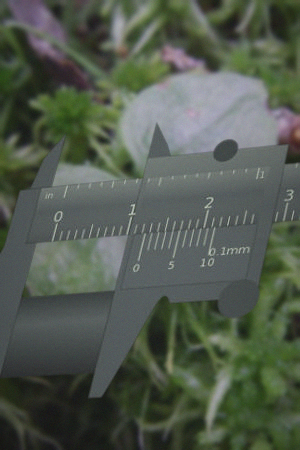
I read 12.4 mm
